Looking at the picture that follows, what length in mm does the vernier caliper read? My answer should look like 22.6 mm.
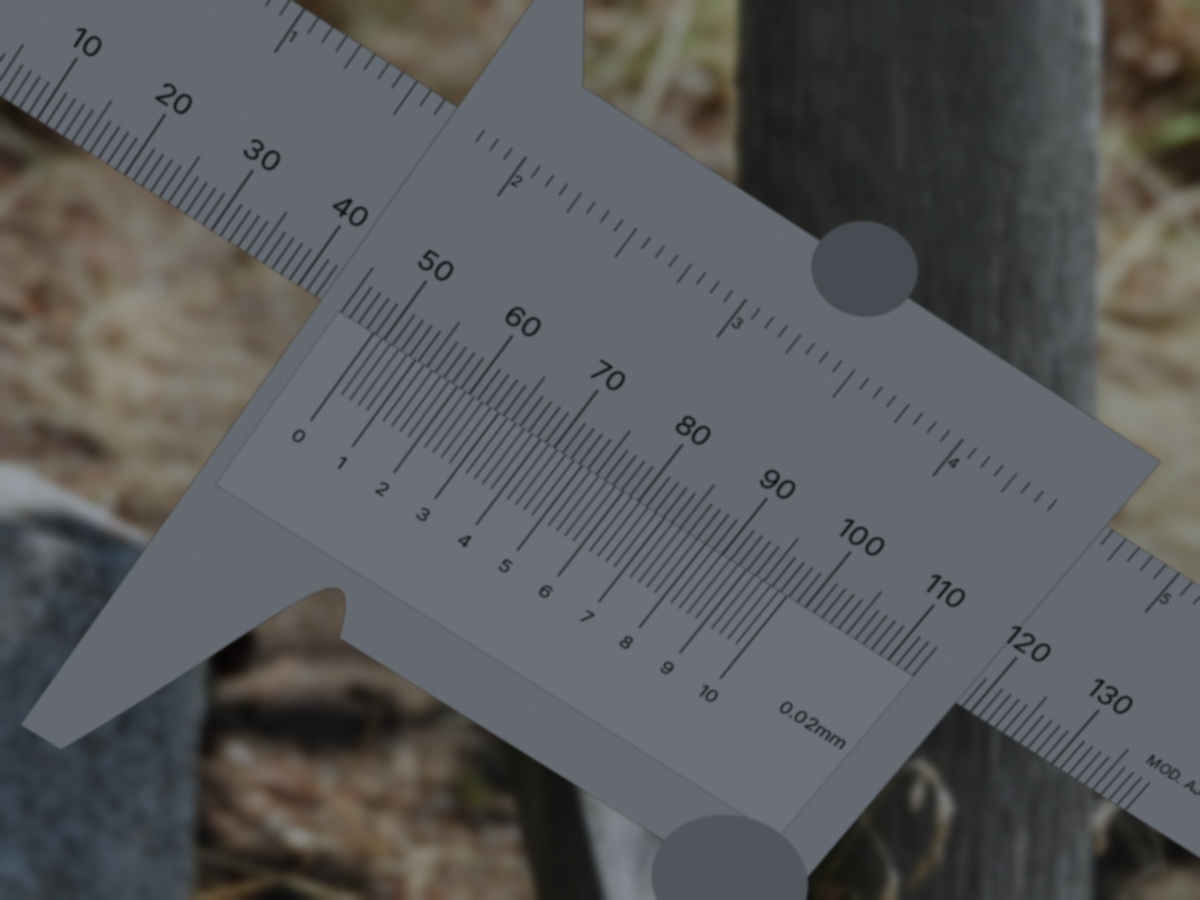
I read 48.8 mm
